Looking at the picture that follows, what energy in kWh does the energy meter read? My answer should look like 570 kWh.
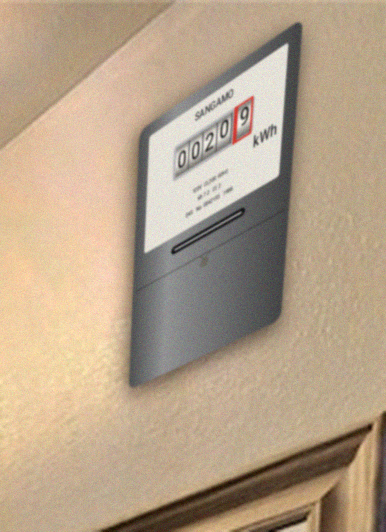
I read 20.9 kWh
